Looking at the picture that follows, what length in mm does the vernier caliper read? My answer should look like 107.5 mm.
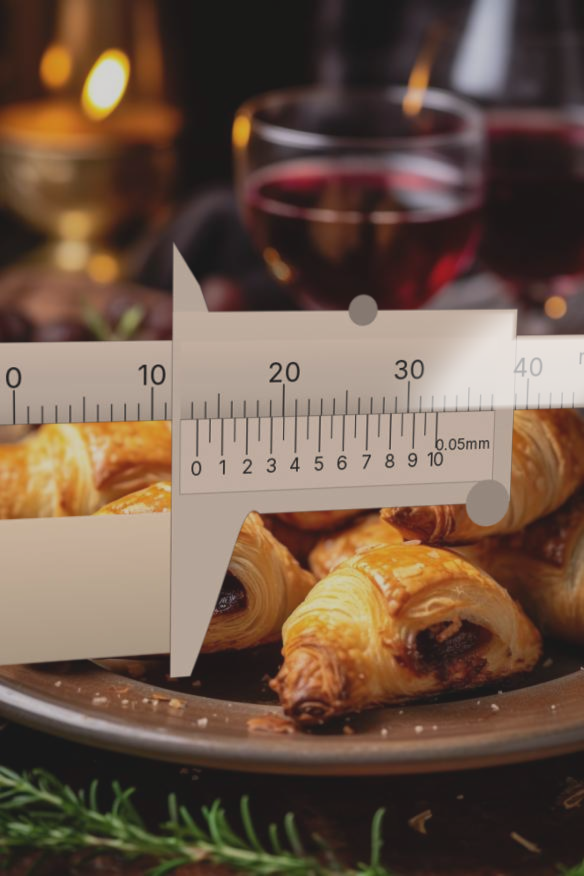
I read 13.4 mm
